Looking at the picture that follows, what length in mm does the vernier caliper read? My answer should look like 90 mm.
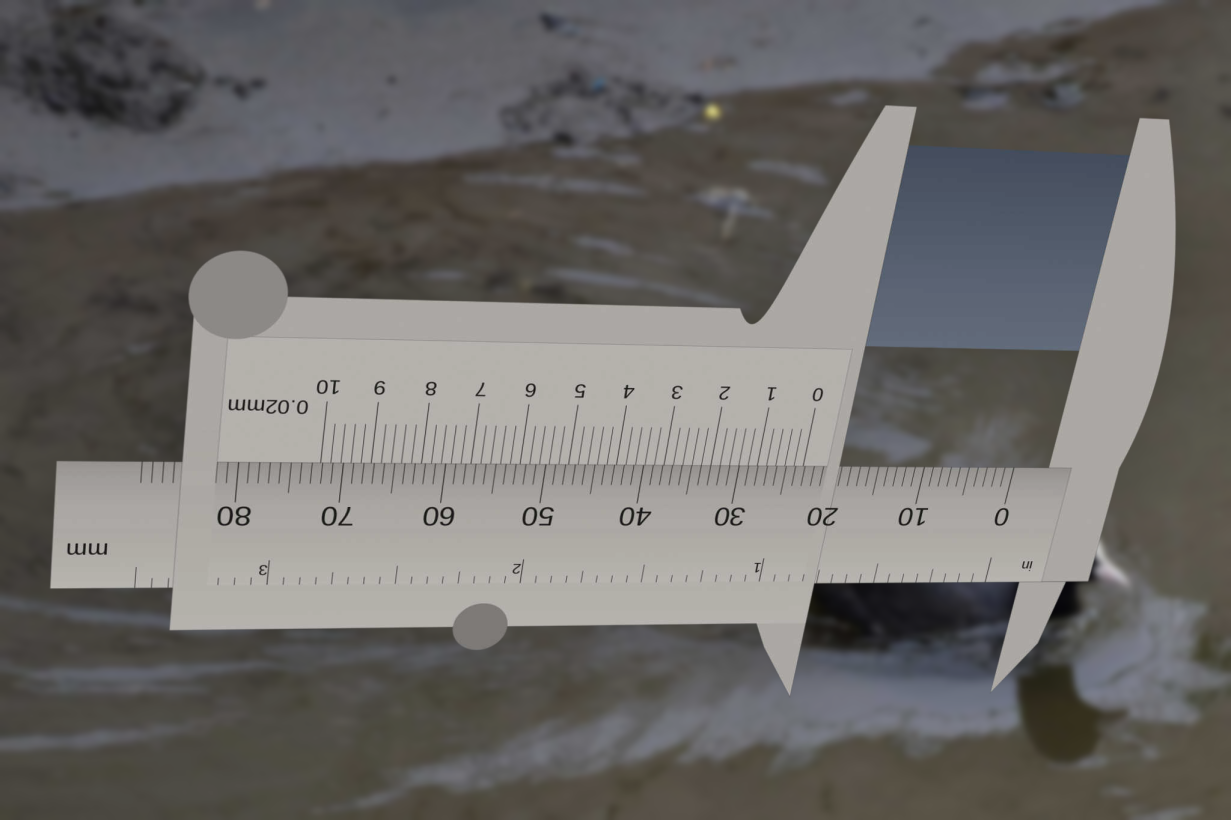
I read 23.2 mm
